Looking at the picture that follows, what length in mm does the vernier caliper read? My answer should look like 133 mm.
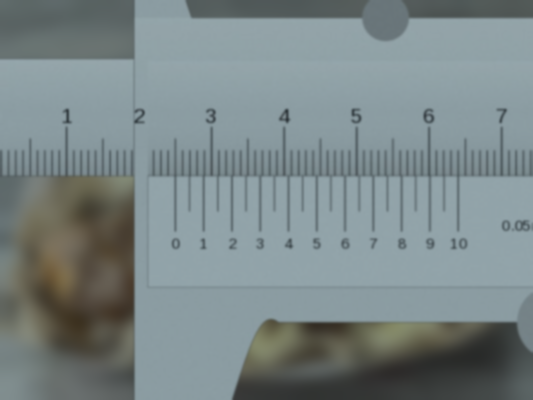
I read 25.0 mm
